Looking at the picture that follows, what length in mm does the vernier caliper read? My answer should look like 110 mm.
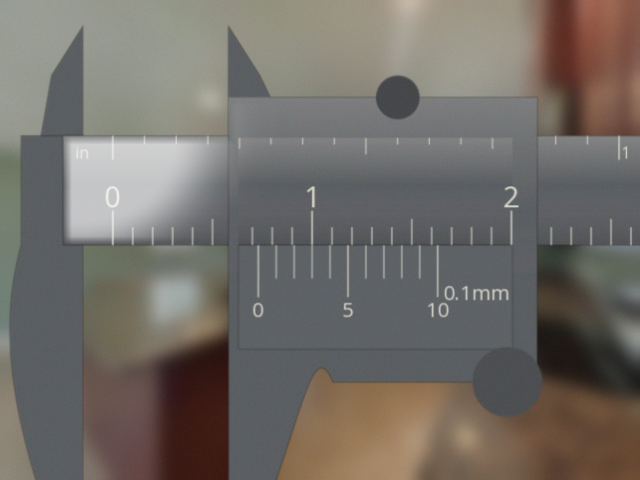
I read 7.3 mm
